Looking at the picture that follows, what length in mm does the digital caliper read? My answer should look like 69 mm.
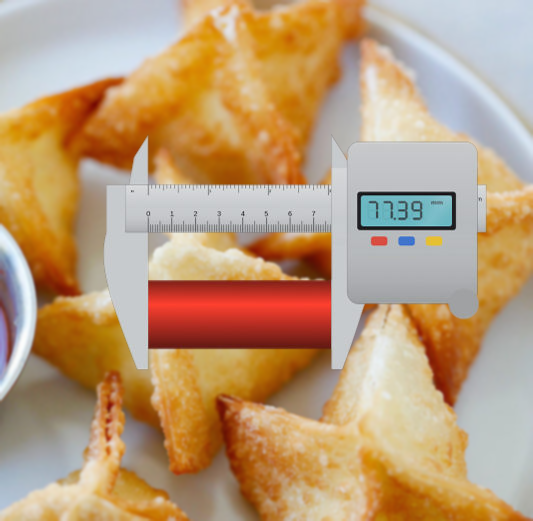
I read 77.39 mm
